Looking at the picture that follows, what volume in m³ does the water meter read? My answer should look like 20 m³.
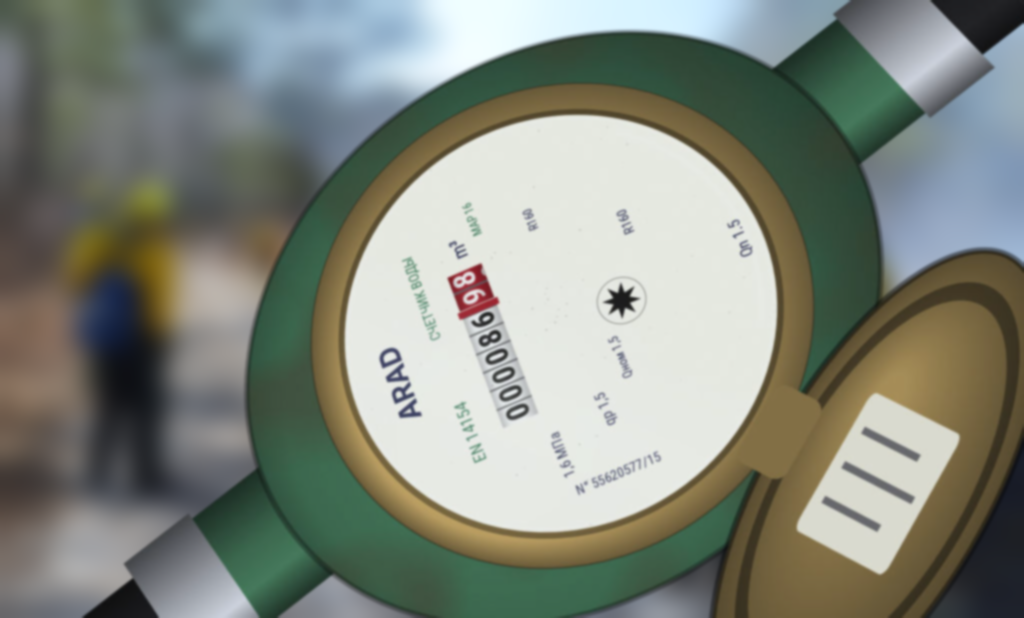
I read 86.98 m³
